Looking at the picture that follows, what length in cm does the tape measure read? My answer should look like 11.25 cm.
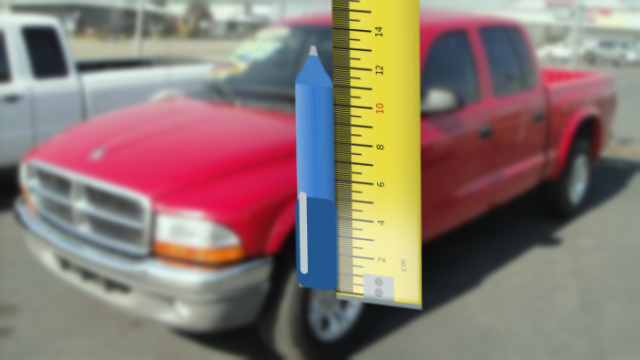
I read 13 cm
